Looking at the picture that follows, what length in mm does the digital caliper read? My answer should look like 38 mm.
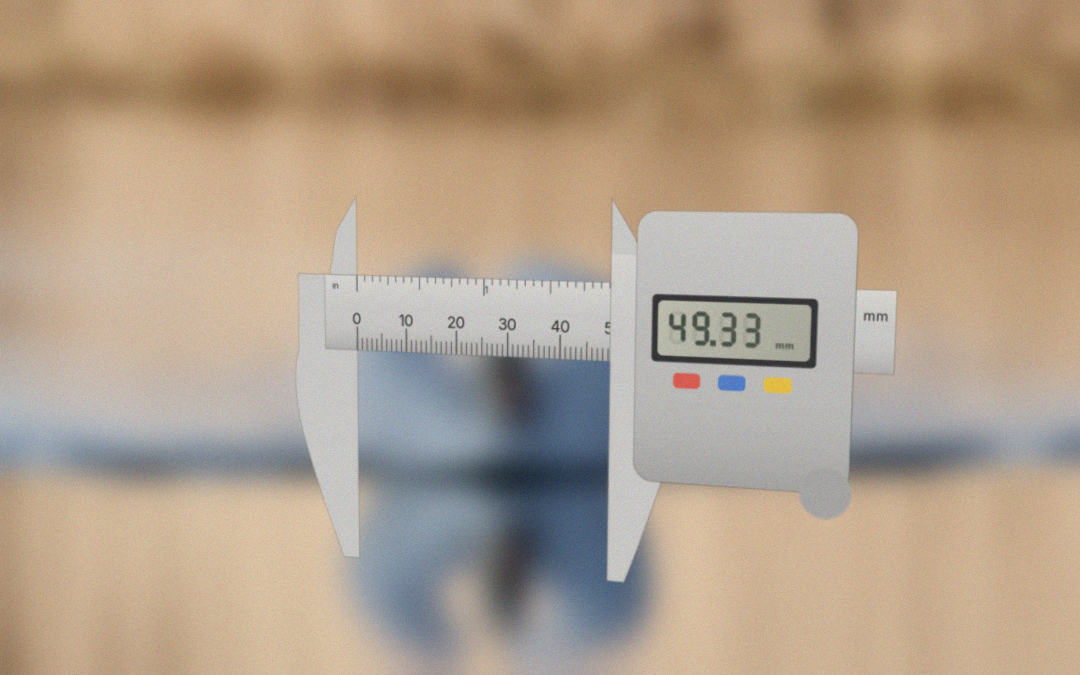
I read 49.33 mm
